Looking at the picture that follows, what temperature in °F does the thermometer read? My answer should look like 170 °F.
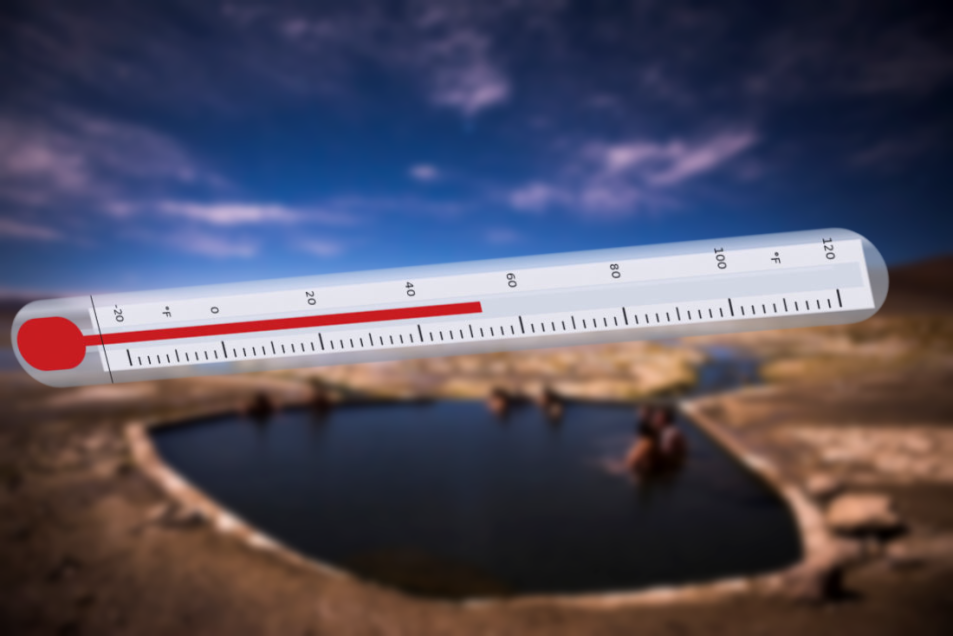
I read 53 °F
